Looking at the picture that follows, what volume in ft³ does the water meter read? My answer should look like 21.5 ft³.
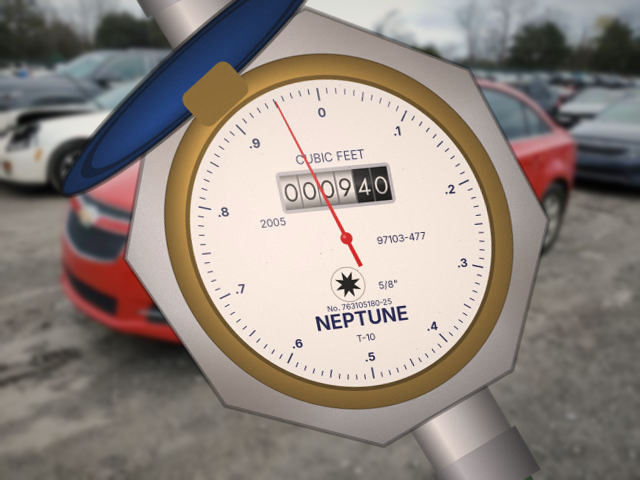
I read 939.95 ft³
